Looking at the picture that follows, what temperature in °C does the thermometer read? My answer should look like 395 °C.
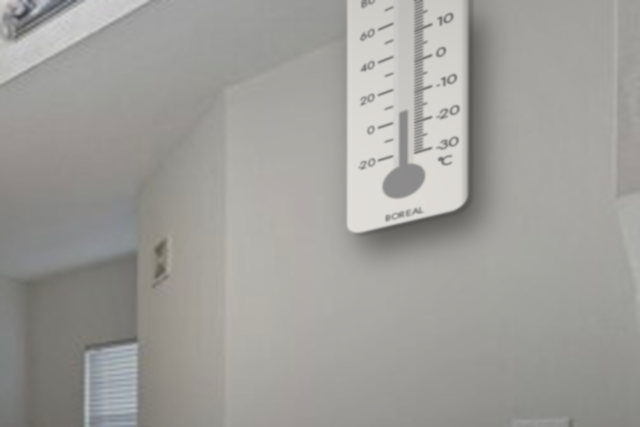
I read -15 °C
